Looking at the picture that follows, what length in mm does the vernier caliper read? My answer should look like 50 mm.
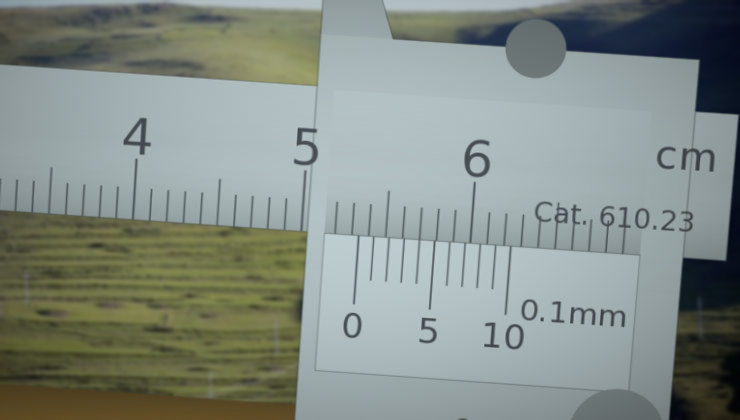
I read 53.4 mm
